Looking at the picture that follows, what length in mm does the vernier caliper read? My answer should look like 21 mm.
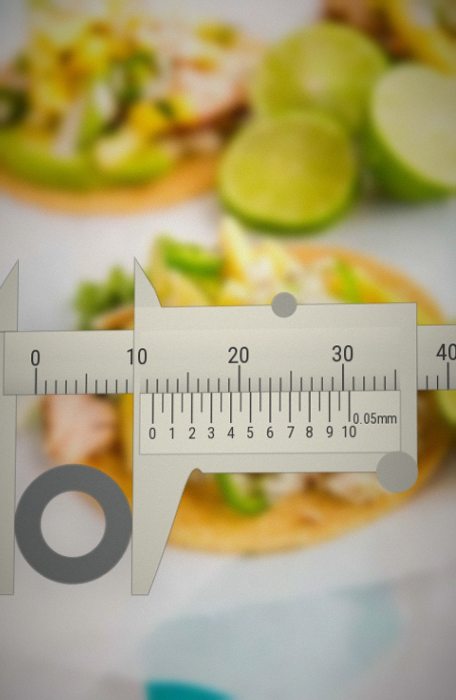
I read 11.6 mm
